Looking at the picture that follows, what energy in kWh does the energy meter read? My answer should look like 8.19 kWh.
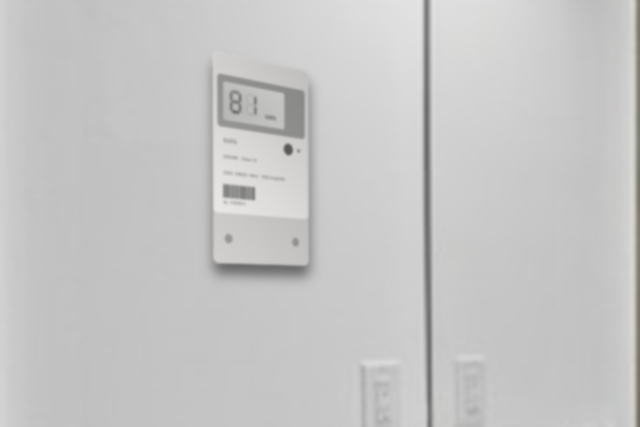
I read 81 kWh
